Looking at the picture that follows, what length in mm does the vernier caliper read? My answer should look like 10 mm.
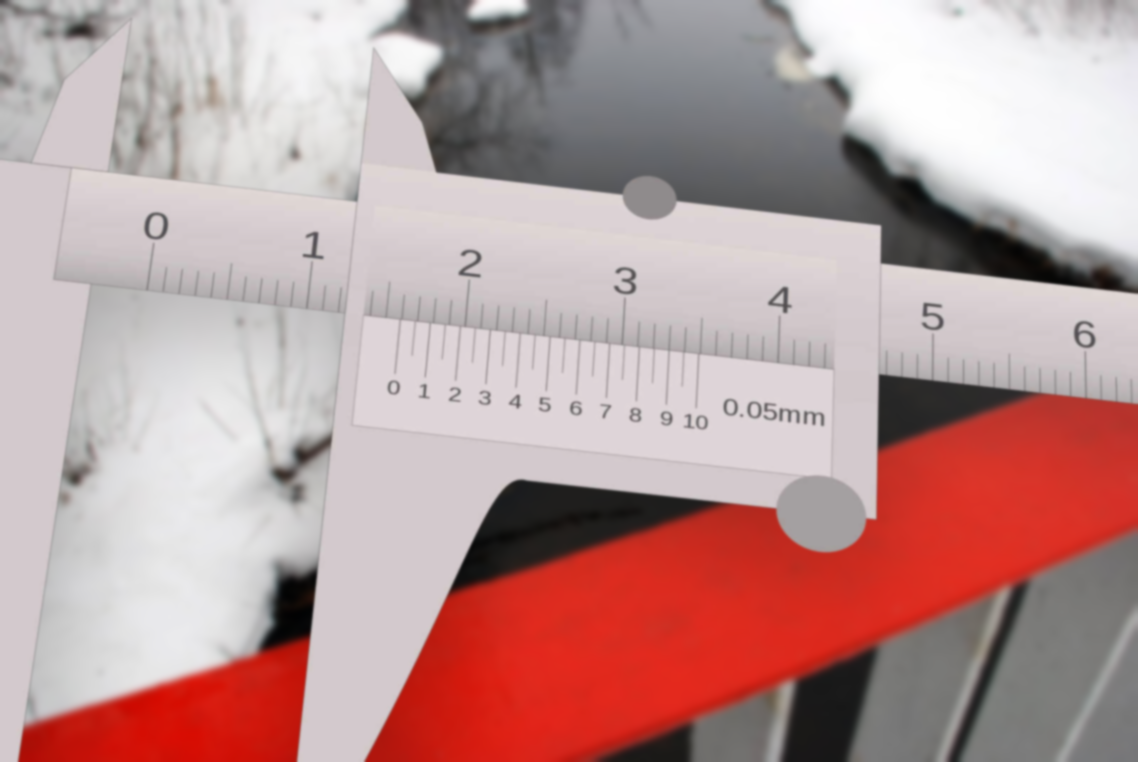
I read 15.9 mm
